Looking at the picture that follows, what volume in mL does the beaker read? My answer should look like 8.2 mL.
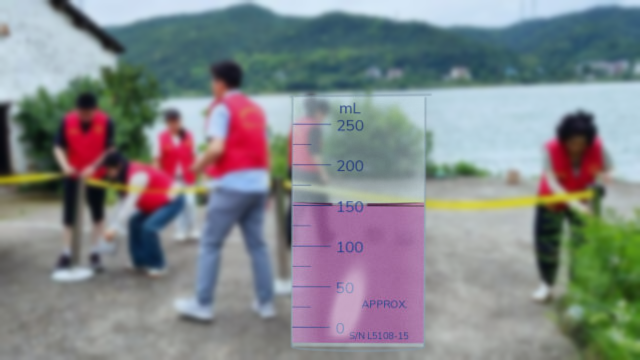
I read 150 mL
